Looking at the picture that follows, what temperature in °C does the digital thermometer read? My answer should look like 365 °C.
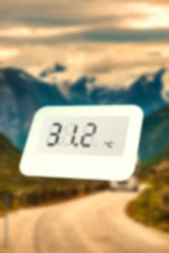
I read 31.2 °C
